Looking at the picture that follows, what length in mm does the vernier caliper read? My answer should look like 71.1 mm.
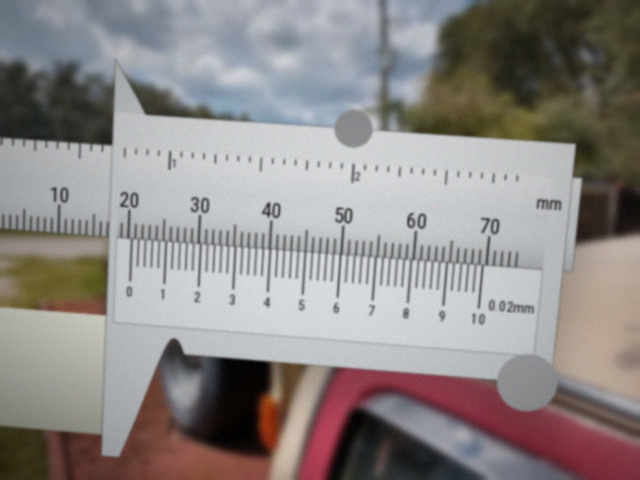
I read 20.5 mm
